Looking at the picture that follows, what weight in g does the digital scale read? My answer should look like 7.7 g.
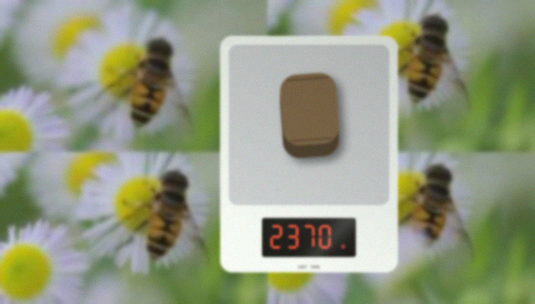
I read 2370 g
